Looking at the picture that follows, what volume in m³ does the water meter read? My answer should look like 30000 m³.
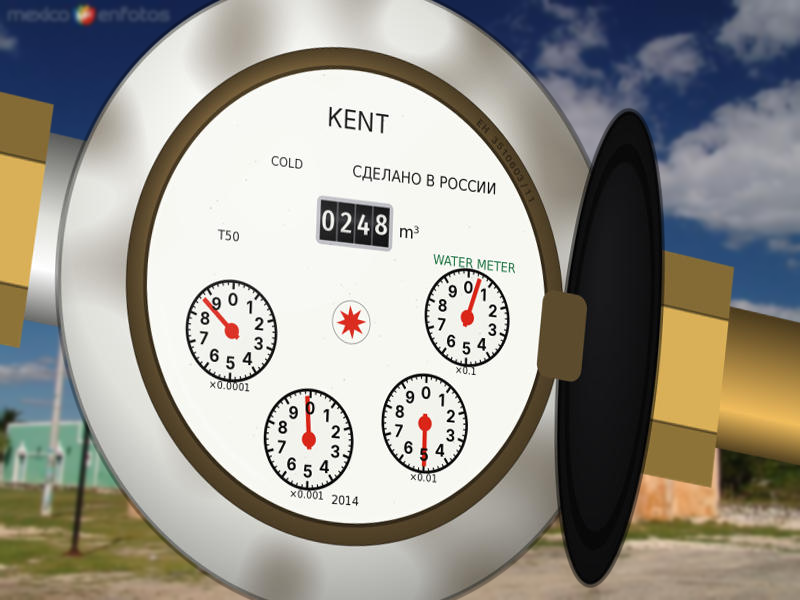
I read 248.0498 m³
